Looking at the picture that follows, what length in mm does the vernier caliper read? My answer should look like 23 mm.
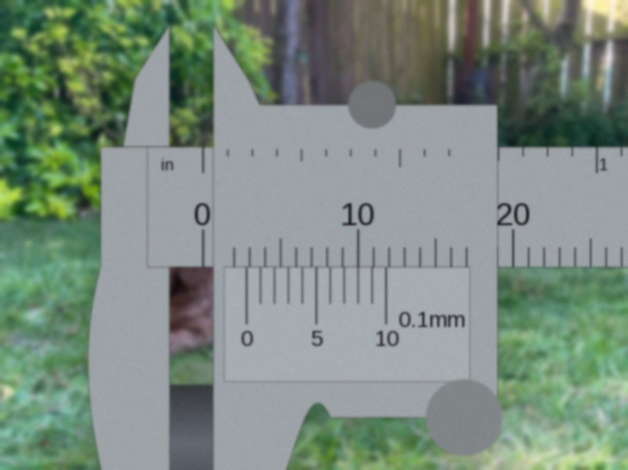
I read 2.8 mm
